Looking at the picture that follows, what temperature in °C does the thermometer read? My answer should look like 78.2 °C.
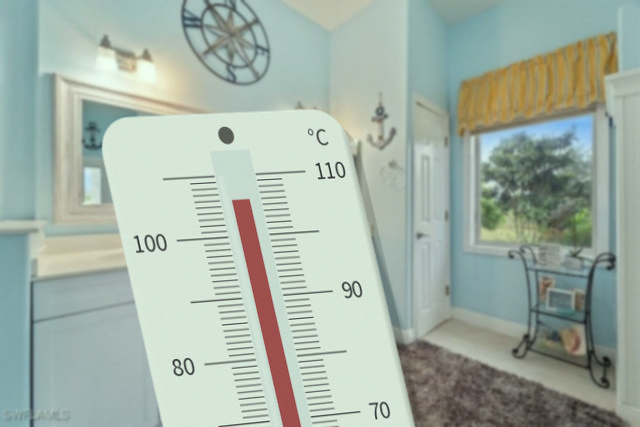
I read 106 °C
